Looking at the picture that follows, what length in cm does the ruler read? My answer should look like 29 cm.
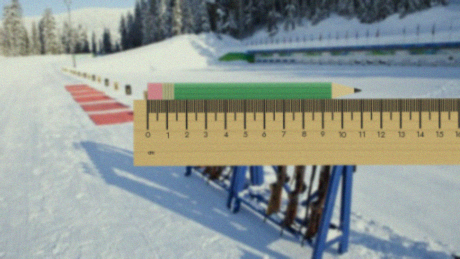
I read 11 cm
